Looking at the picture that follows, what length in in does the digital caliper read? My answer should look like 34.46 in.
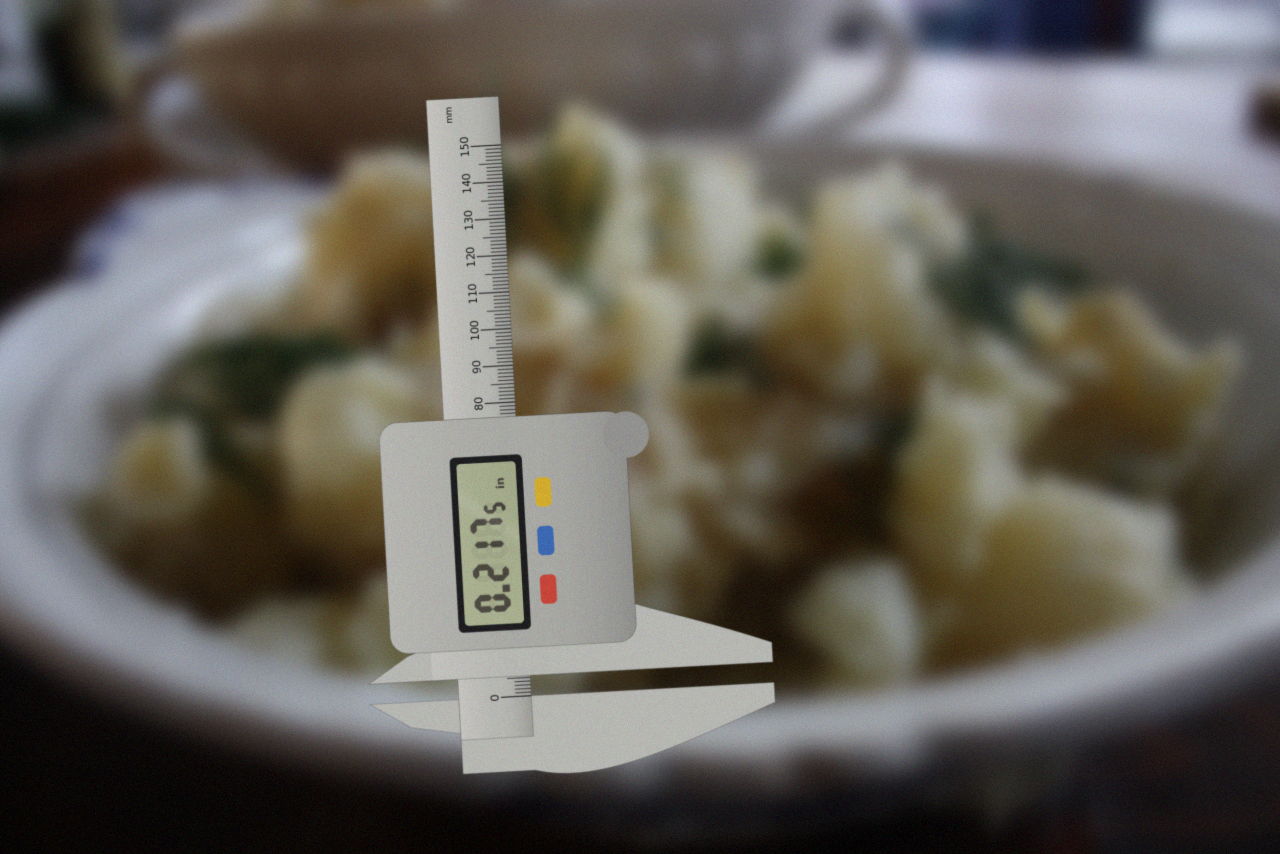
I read 0.2175 in
